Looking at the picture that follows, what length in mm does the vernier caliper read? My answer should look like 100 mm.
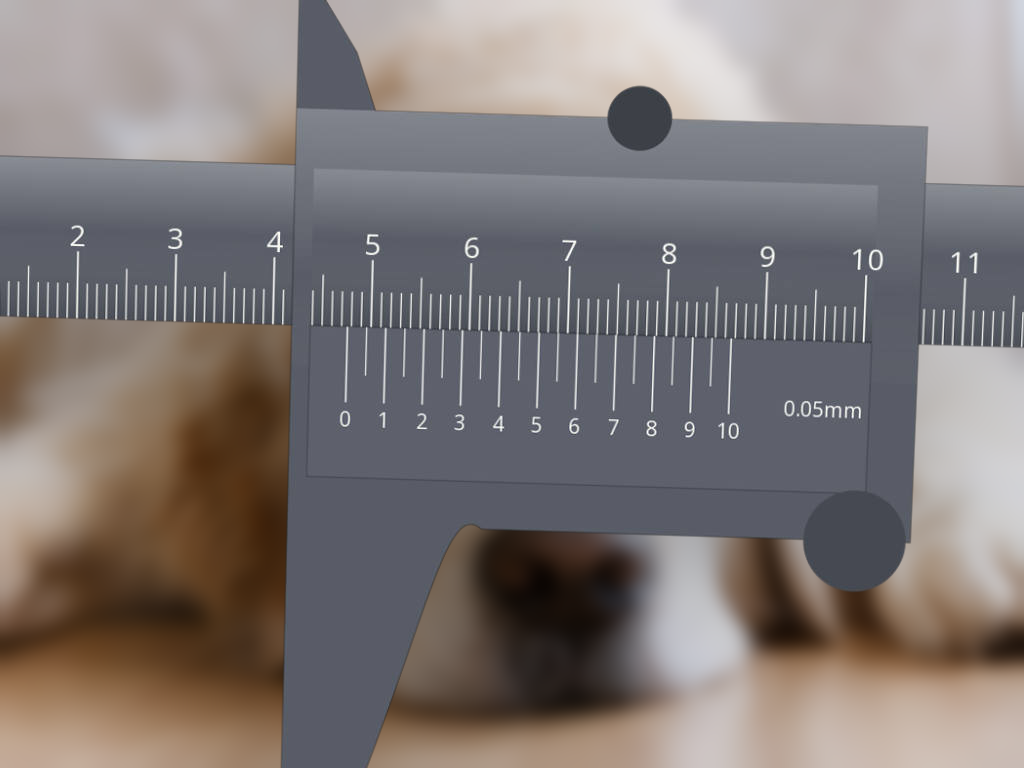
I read 47.6 mm
